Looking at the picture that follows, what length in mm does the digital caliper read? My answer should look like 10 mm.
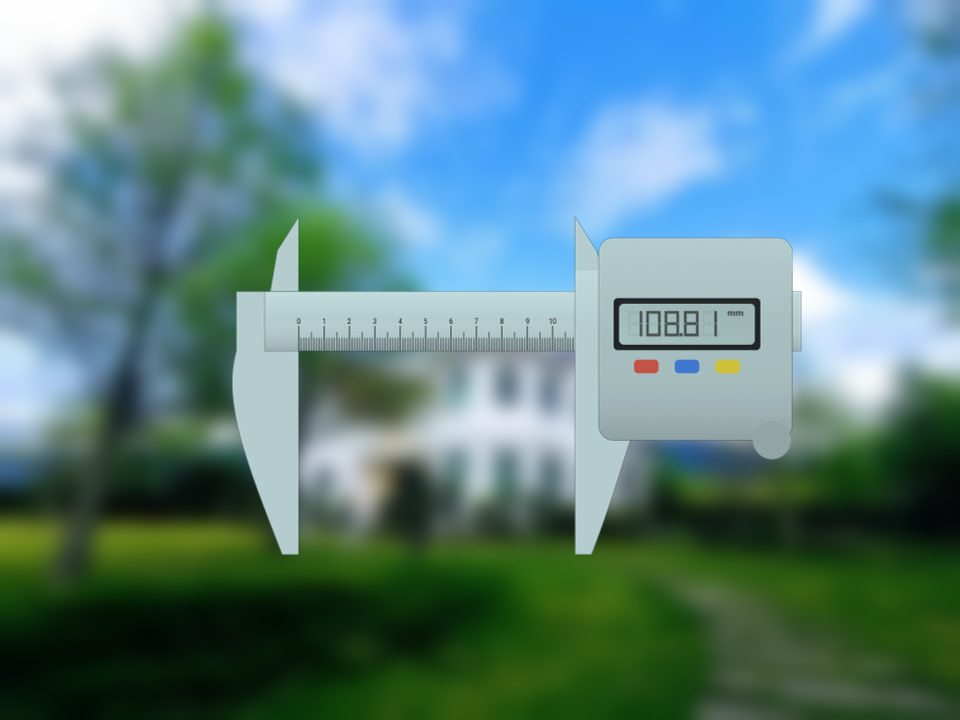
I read 108.81 mm
